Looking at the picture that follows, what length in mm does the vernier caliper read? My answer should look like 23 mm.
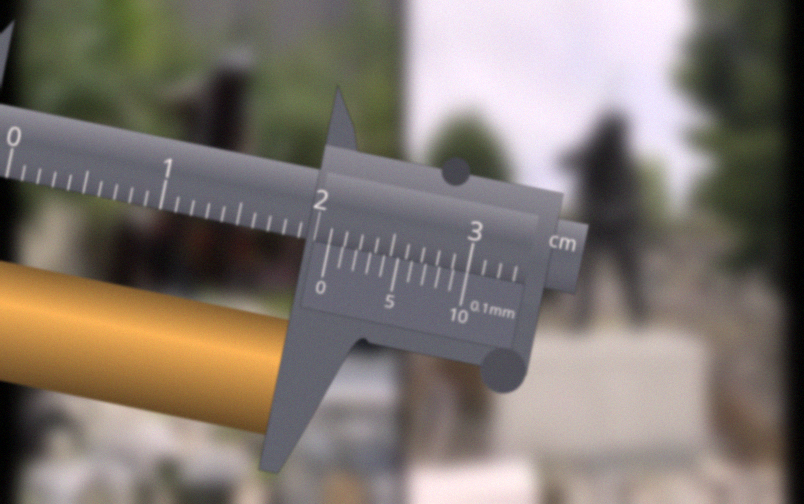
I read 21.0 mm
